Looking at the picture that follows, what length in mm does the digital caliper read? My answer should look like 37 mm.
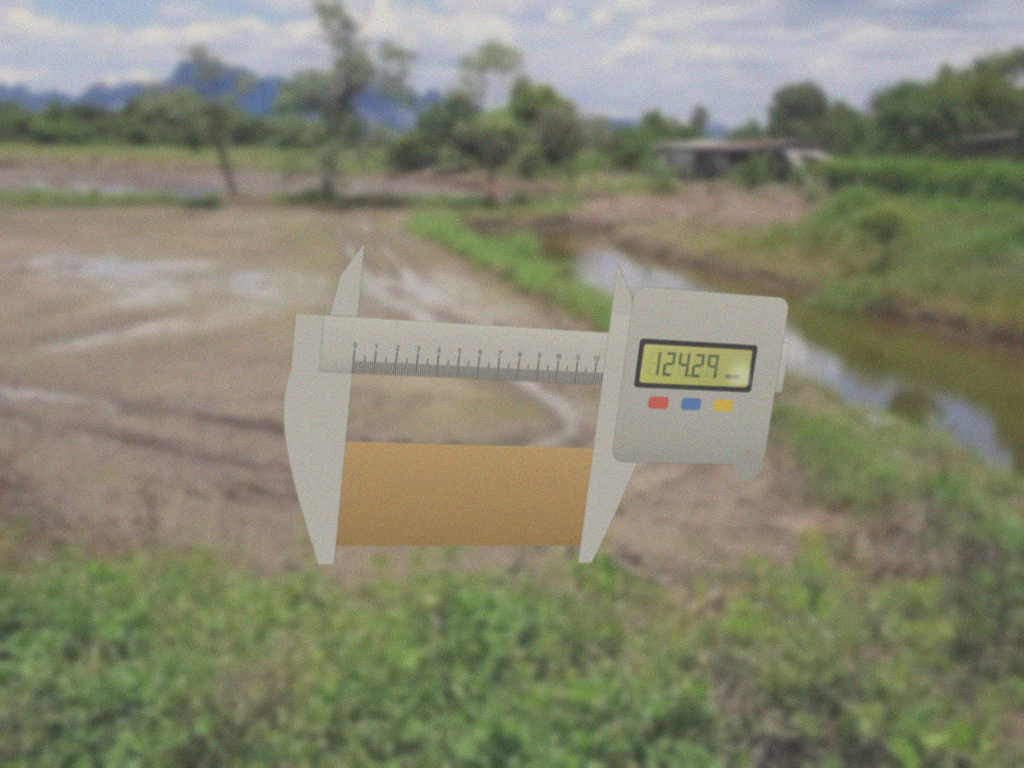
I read 124.29 mm
